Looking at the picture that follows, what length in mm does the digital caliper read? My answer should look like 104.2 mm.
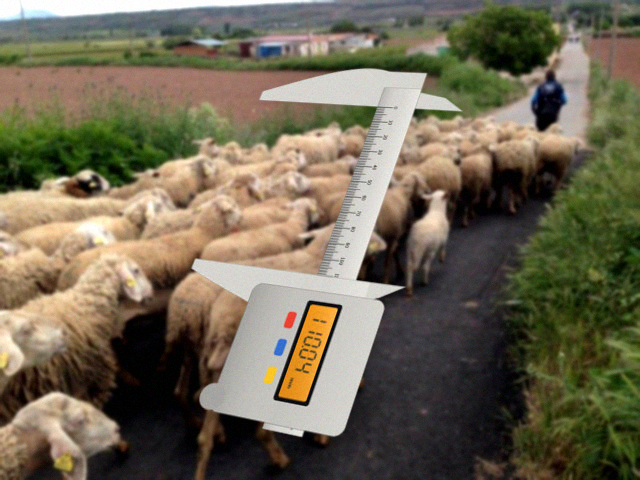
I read 110.04 mm
